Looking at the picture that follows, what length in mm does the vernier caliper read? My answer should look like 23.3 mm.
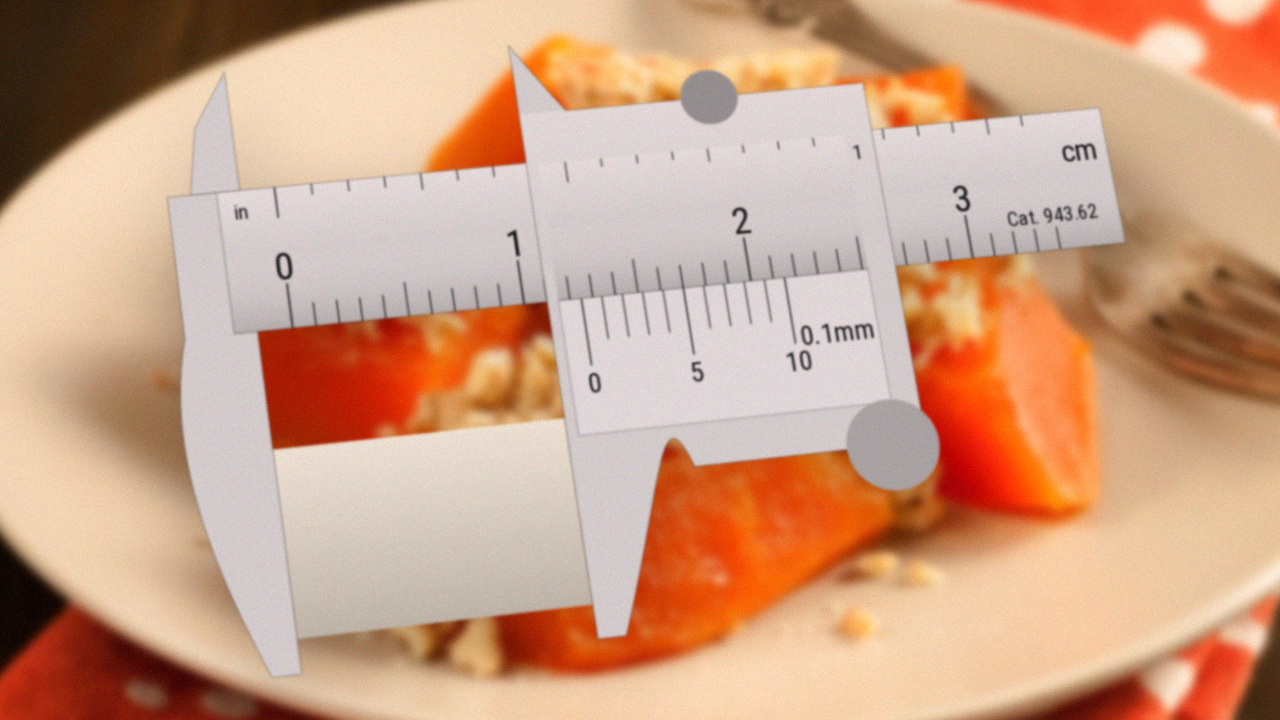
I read 12.5 mm
